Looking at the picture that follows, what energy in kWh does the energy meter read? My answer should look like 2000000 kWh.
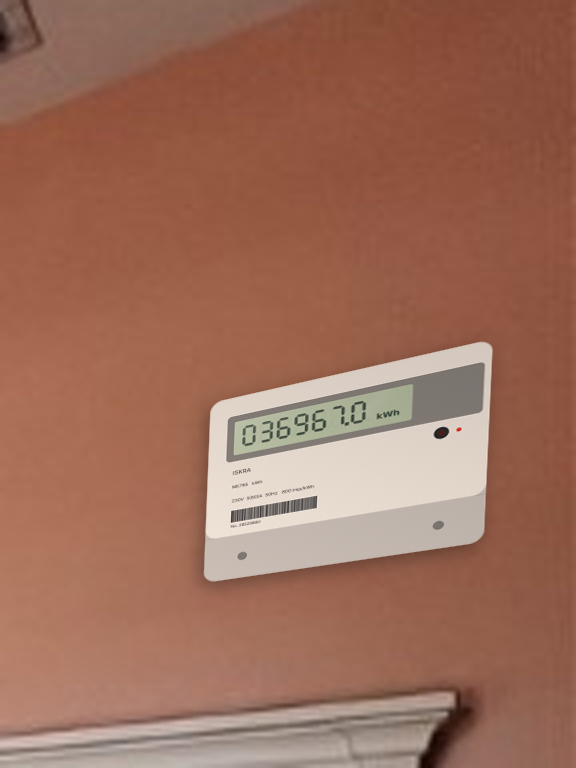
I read 36967.0 kWh
